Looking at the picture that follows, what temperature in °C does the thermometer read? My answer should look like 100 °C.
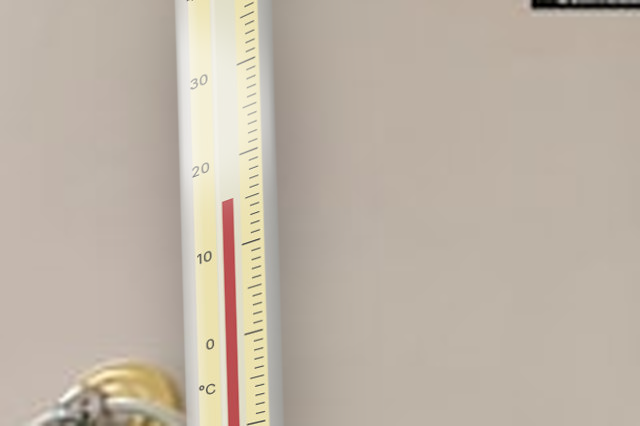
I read 15.5 °C
